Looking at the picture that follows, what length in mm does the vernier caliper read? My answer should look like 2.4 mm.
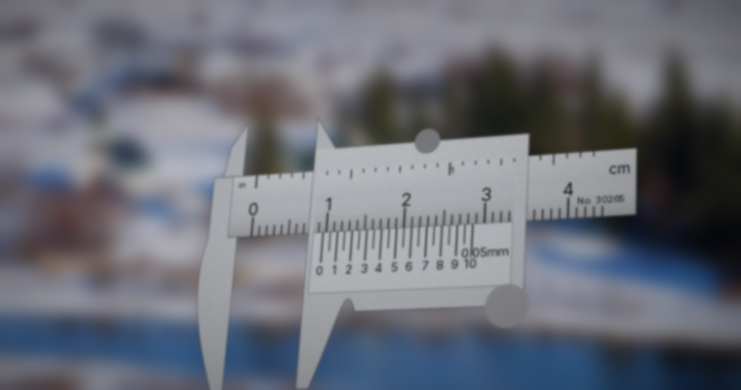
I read 9.6 mm
